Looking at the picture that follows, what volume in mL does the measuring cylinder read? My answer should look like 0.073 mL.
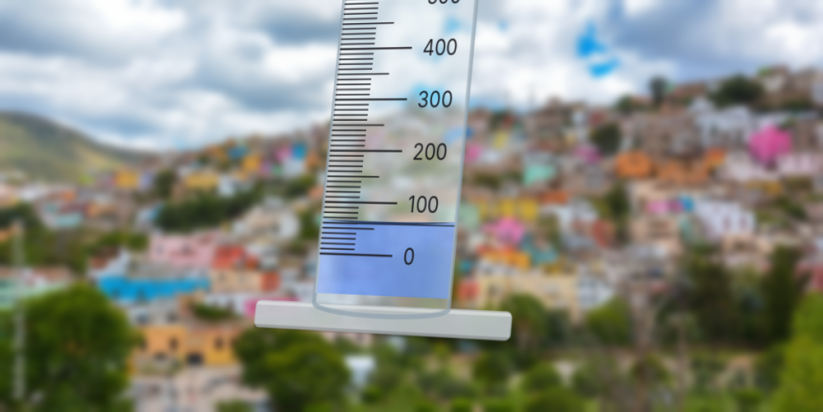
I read 60 mL
